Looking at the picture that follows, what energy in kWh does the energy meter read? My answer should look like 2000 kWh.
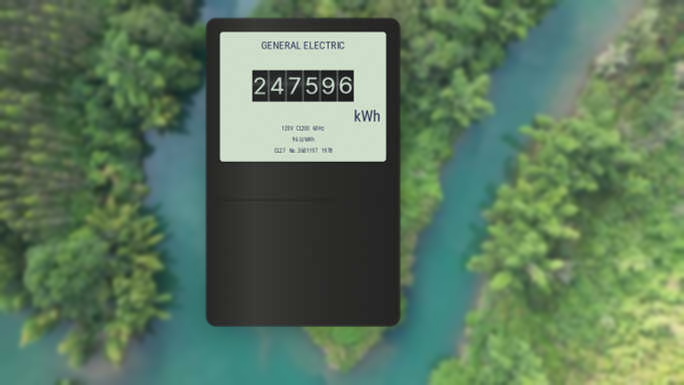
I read 247596 kWh
